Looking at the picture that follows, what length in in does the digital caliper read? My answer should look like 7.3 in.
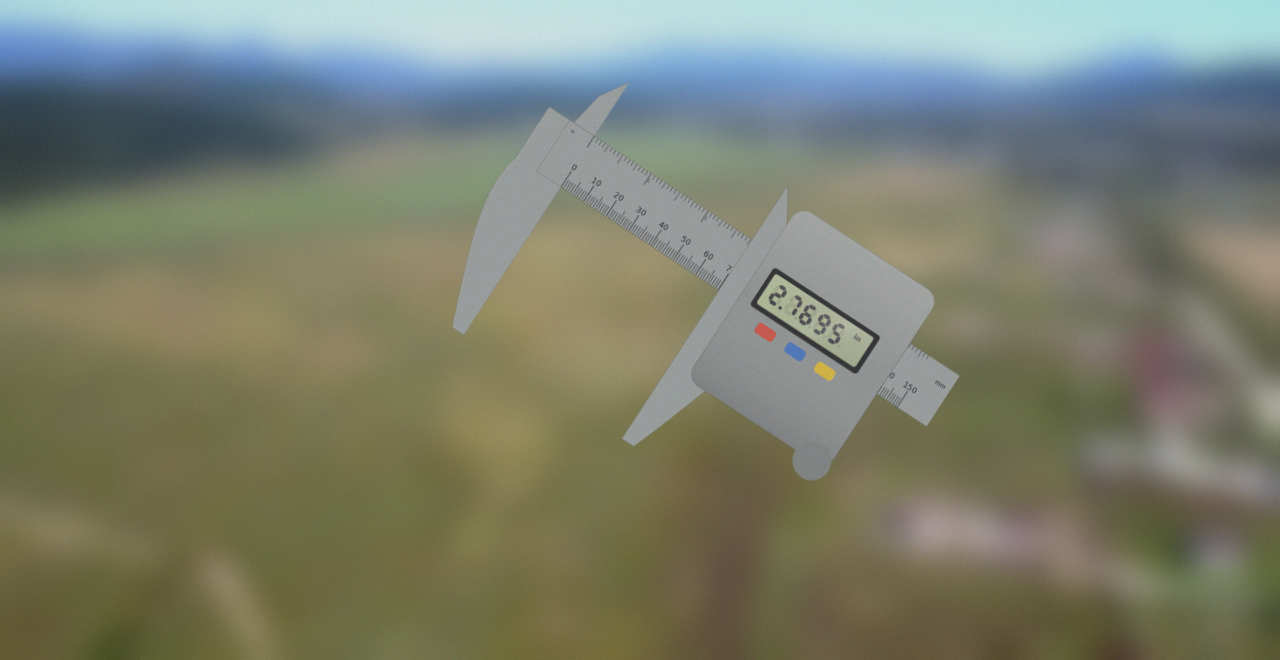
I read 2.7695 in
